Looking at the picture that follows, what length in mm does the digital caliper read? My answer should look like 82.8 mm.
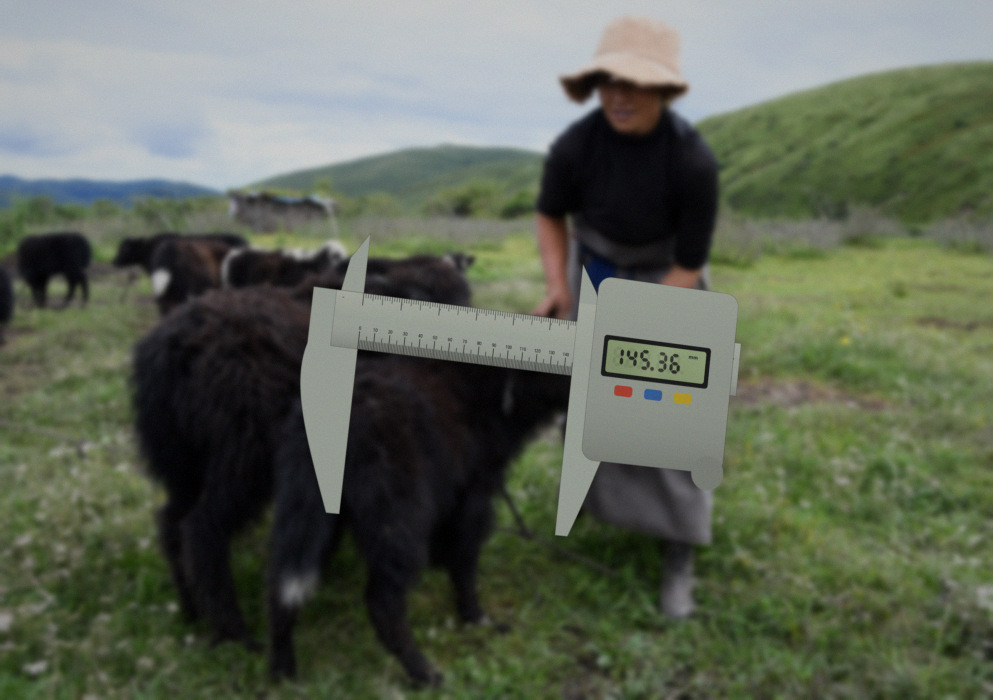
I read 145.36 mm
